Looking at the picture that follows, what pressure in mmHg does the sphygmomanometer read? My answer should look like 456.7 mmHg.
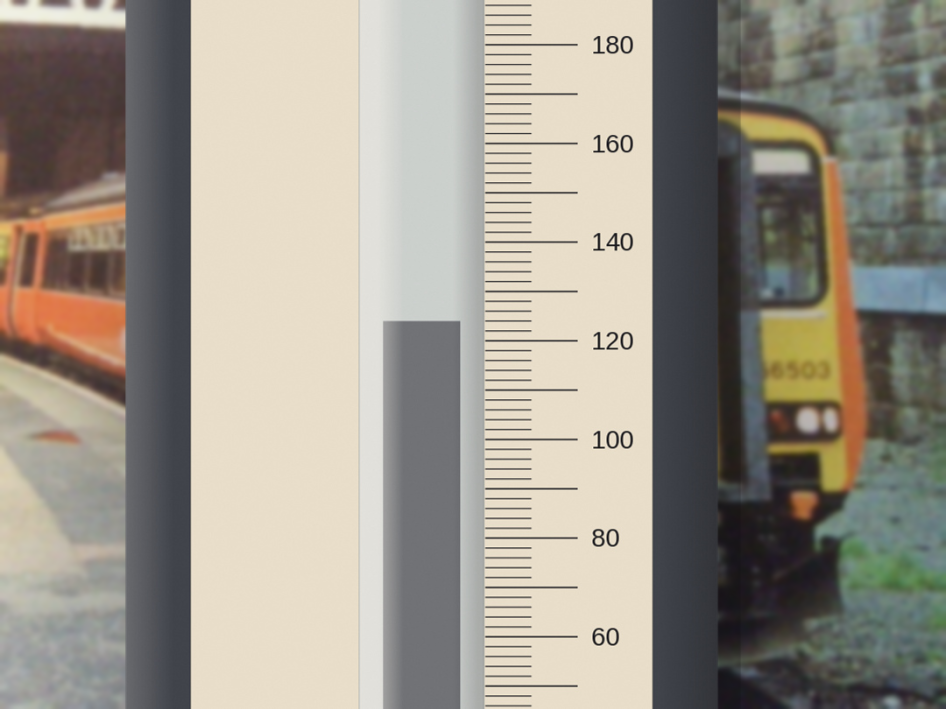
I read 124 mmHg
